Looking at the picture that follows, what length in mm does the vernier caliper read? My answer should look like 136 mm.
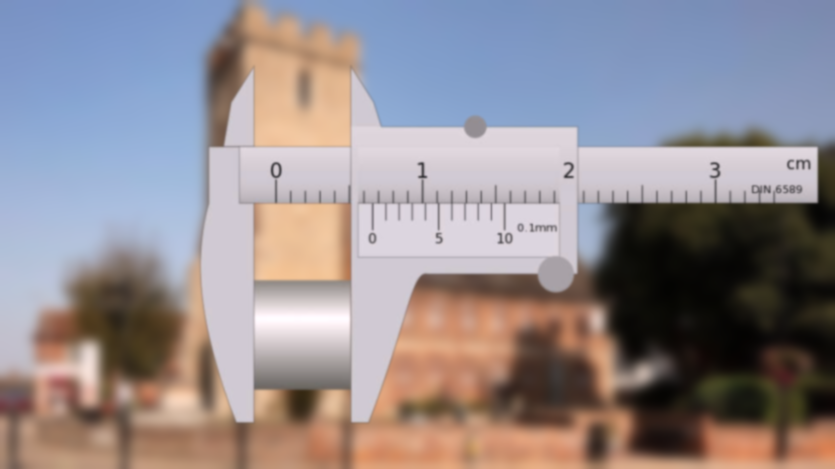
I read 6.6 mm
